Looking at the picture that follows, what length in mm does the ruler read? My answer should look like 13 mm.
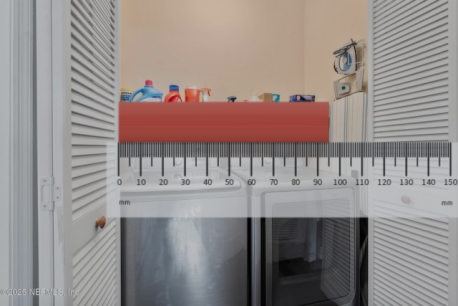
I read 95 mm
